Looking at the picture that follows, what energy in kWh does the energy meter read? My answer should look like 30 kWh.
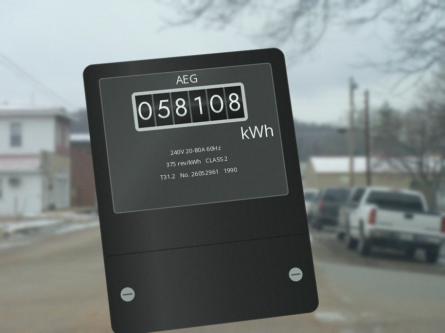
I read 58108 kWh
